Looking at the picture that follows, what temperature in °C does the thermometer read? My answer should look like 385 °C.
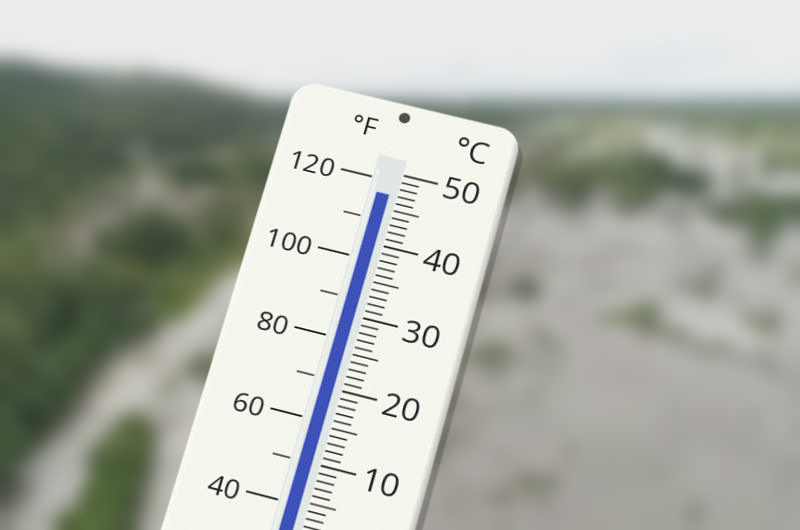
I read 47 °C
